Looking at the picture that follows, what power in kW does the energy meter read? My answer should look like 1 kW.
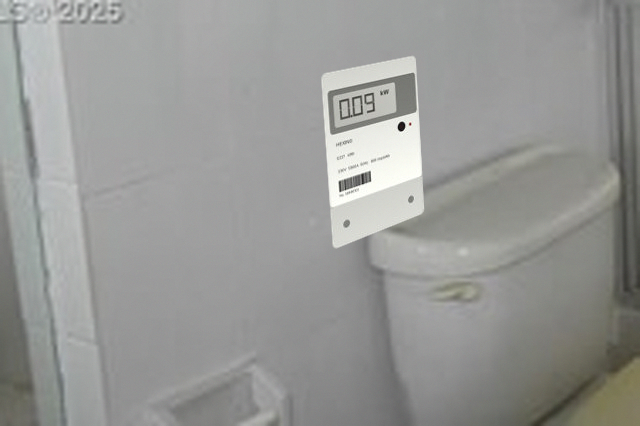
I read 0.09 kW
